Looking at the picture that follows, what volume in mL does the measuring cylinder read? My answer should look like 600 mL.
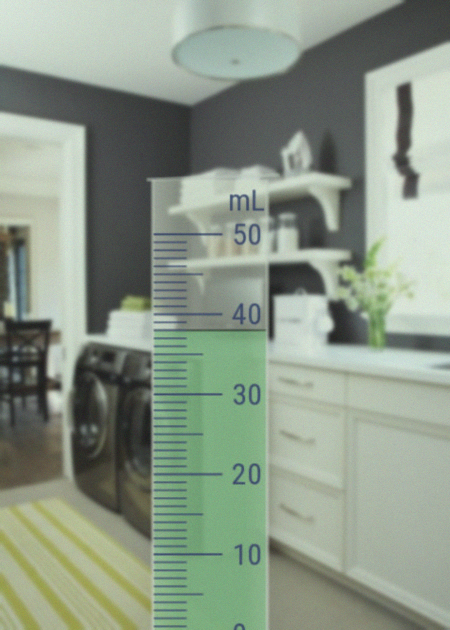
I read 38 mL
